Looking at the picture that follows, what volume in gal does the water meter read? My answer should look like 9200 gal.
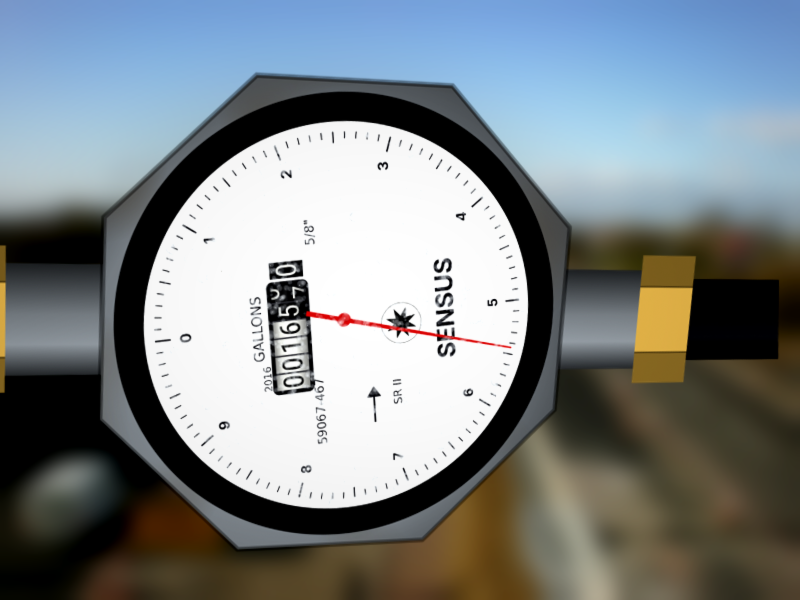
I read 16565.4 gal
